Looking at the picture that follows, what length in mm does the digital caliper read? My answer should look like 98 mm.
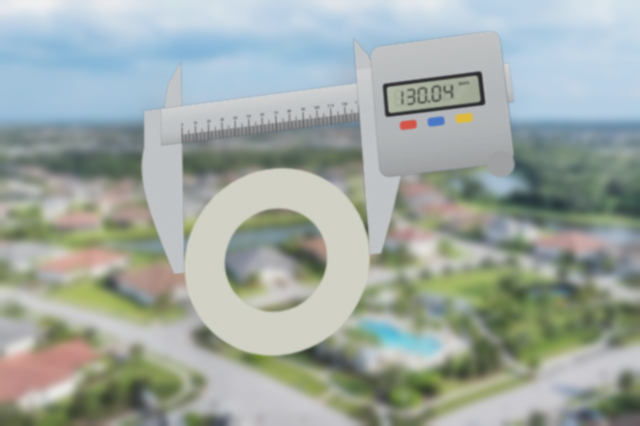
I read 130.04 mm
